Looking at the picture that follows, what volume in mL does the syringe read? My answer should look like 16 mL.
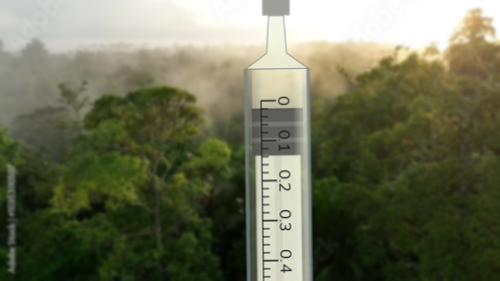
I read 0.02 mL
